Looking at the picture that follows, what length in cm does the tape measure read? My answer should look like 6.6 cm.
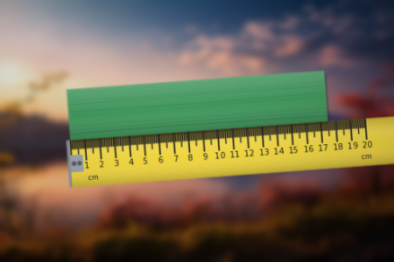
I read 17.5 cm
